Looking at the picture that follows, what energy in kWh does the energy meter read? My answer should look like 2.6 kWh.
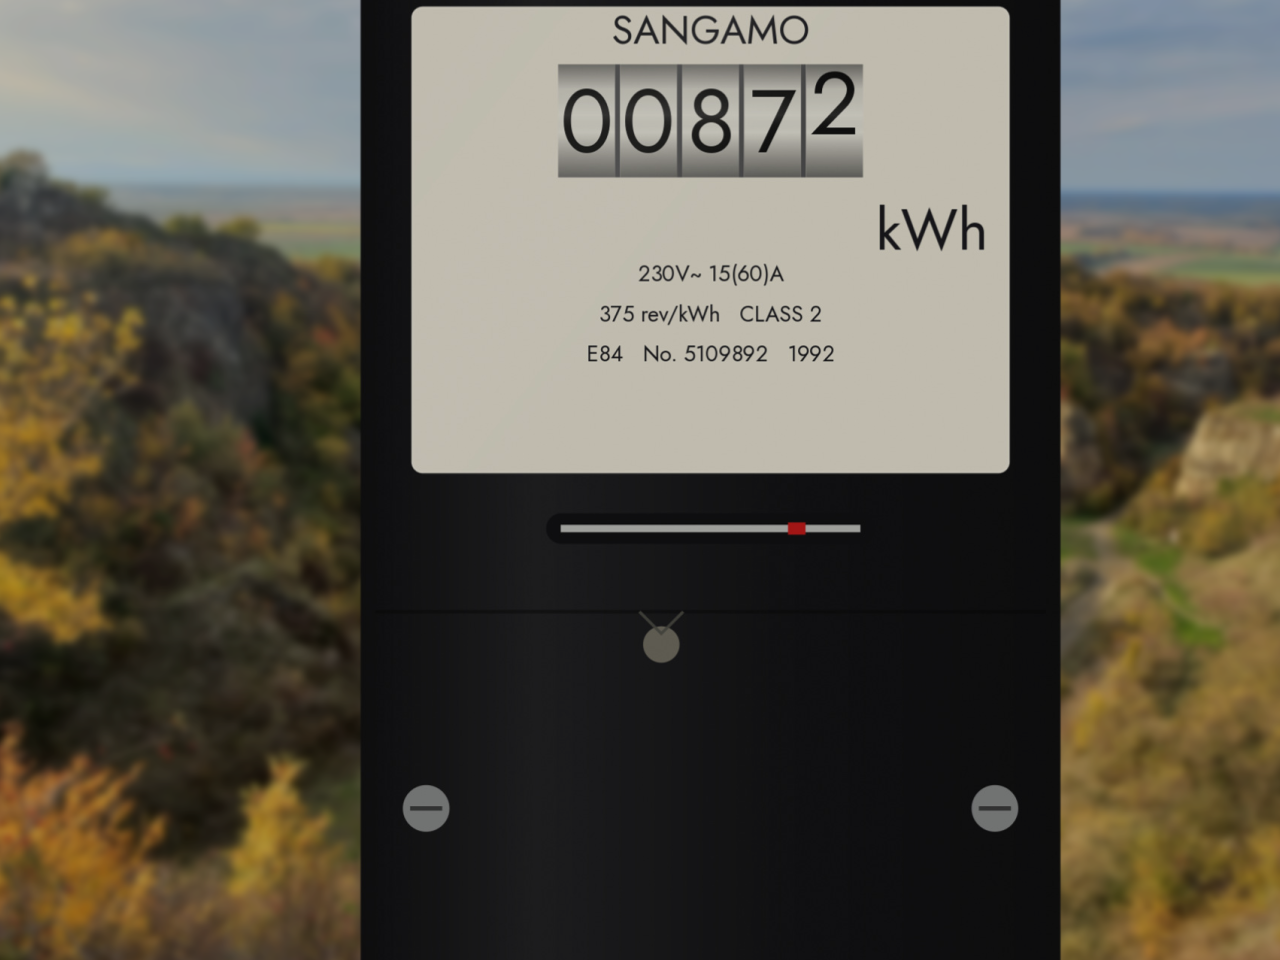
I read 872 kWh
